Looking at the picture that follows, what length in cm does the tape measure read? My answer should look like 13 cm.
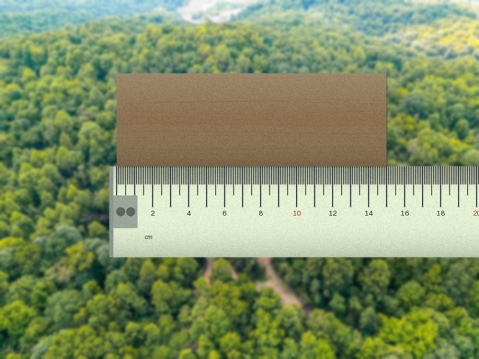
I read 15 cm
